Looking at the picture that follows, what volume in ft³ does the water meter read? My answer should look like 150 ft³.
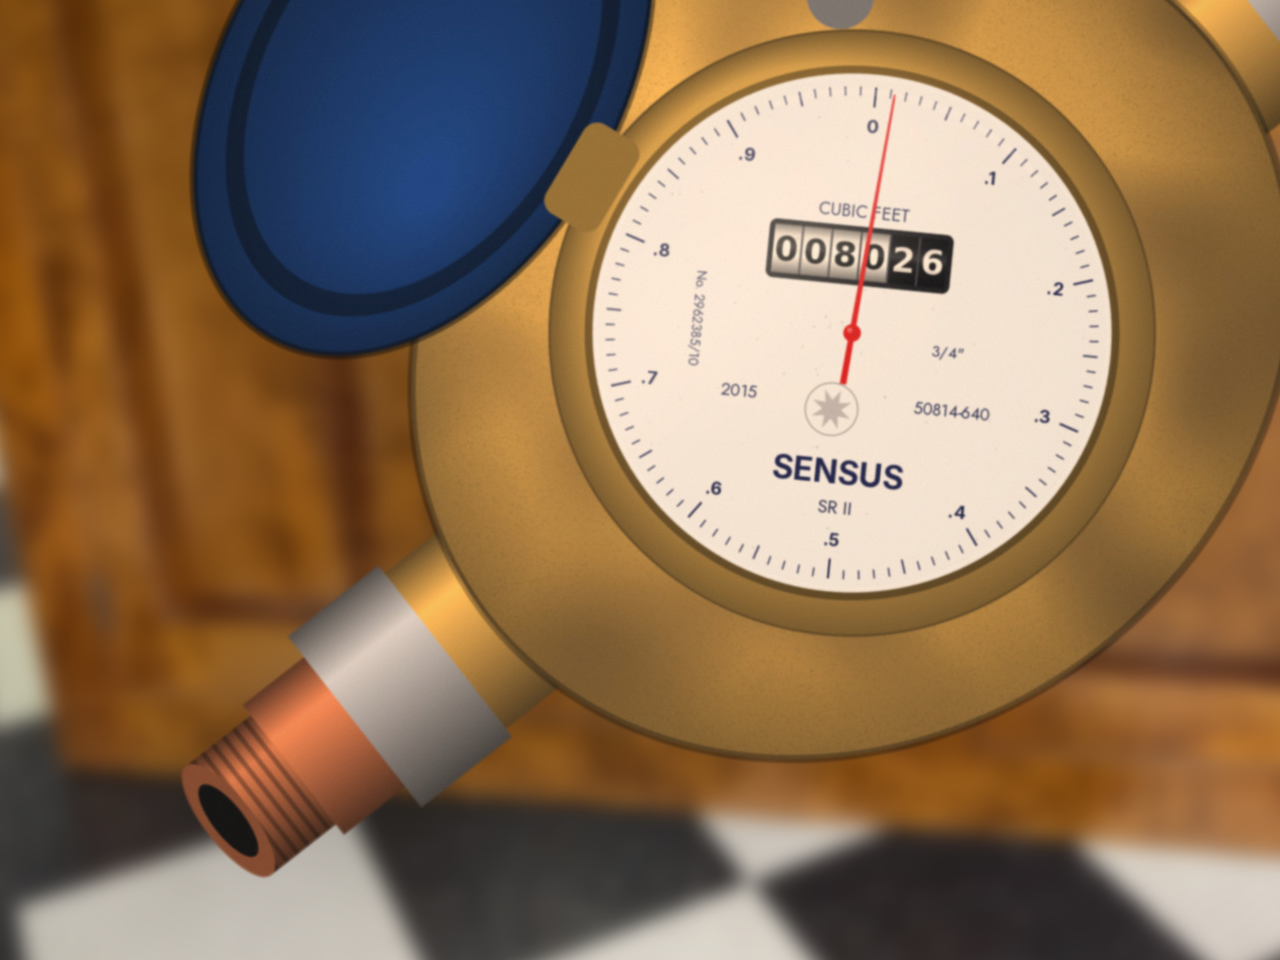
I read 8026.01 ft³
